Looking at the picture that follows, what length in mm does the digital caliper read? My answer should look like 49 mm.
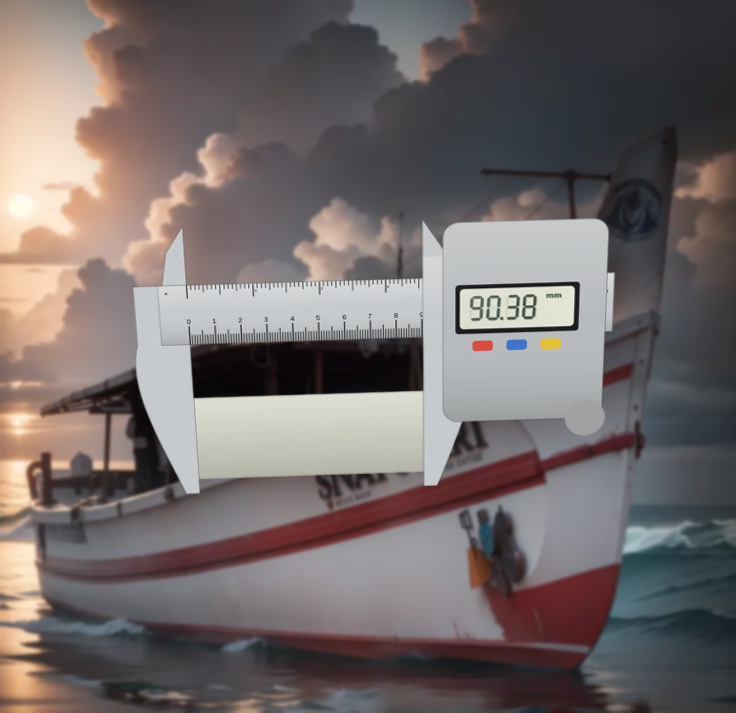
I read 90.38 mm
